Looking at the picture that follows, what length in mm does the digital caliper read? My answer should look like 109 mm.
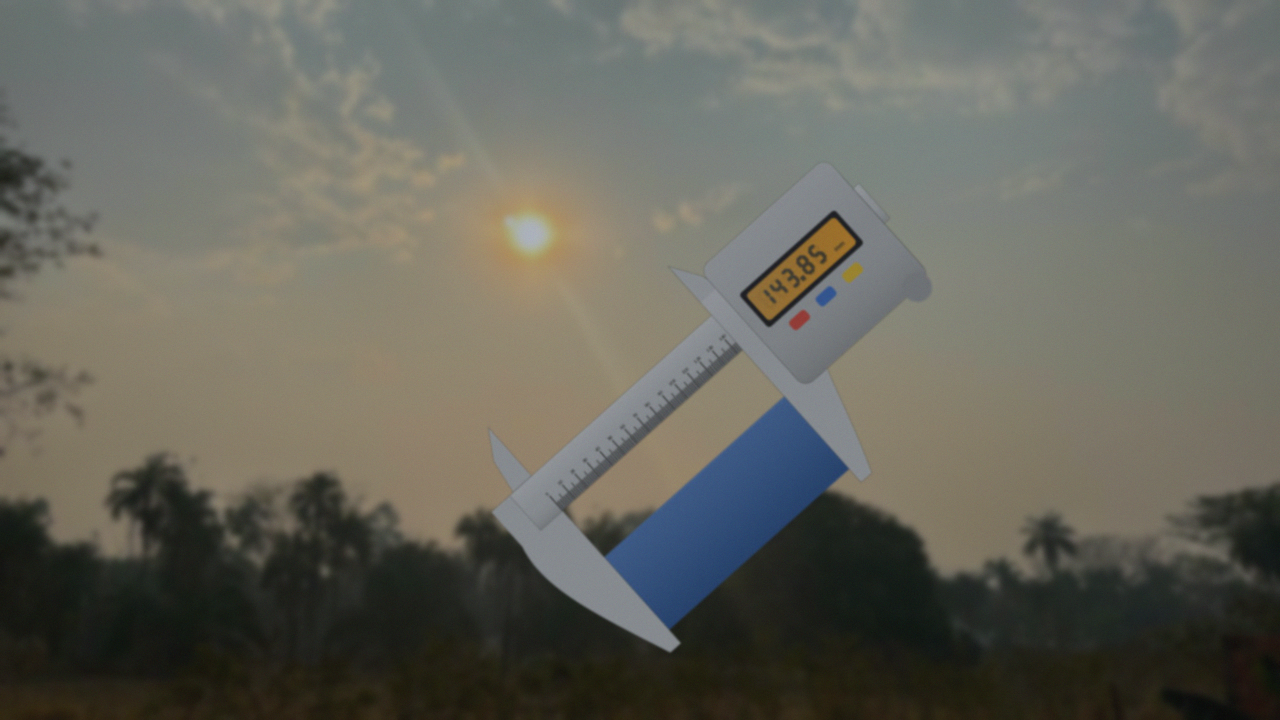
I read 143.85 mm
